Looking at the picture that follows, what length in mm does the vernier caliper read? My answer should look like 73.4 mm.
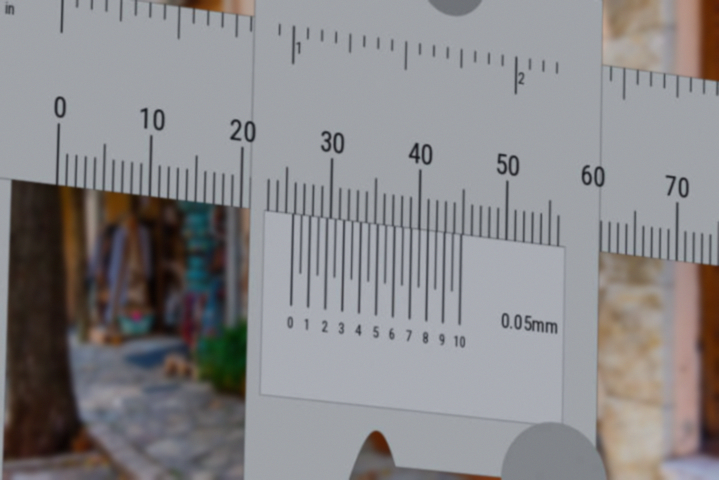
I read 25.8 mm
